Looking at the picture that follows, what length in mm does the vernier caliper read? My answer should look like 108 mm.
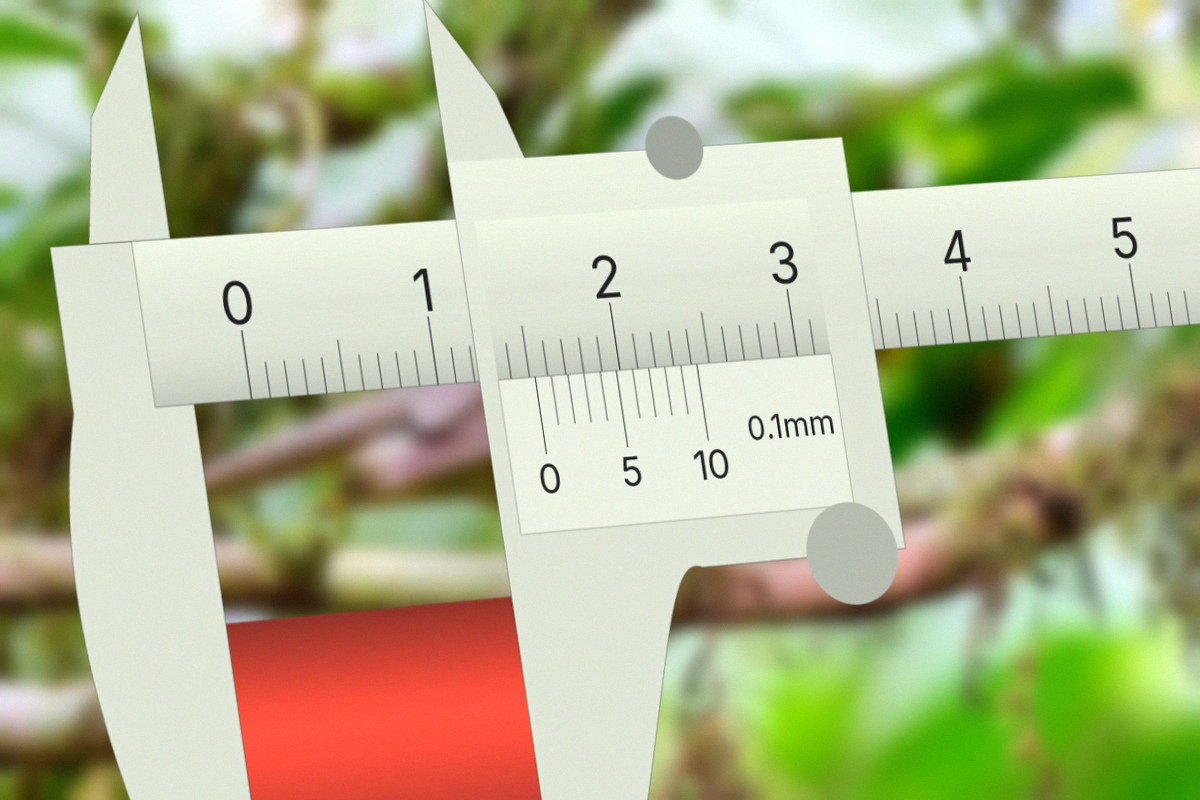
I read 15.3 mm
